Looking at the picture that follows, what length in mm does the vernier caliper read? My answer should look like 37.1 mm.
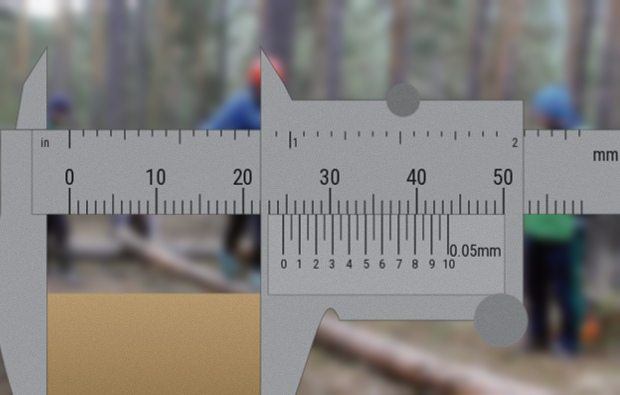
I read 24.6 mm
